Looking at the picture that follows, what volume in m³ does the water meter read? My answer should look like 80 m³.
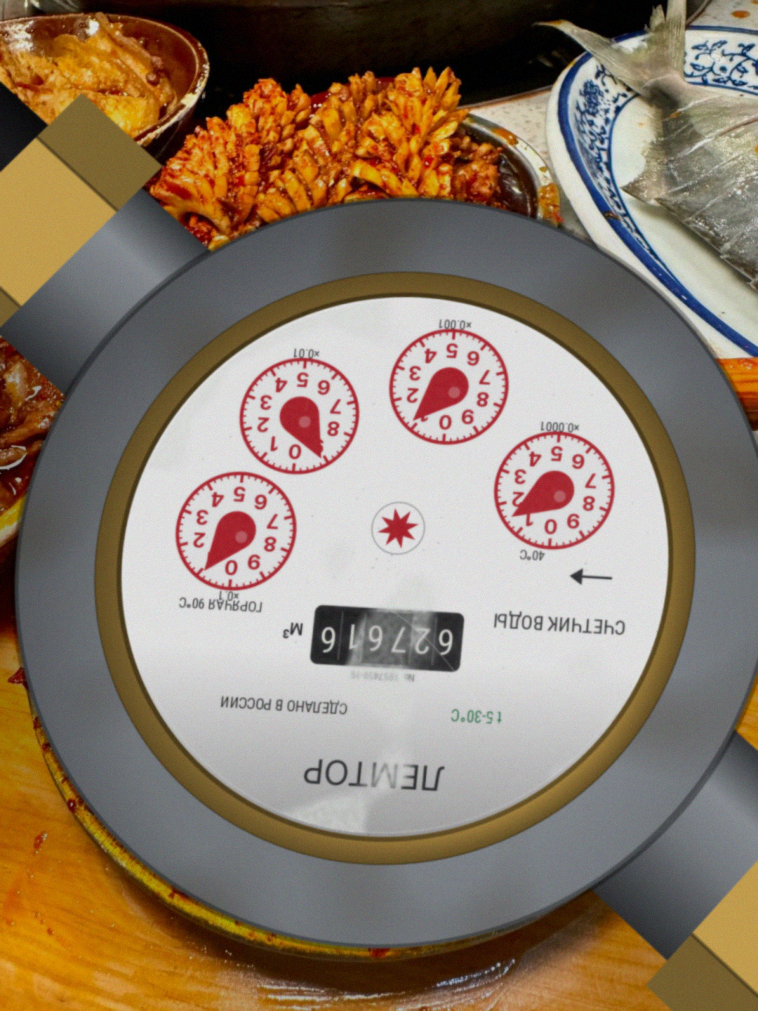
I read 627616.0911 m³
